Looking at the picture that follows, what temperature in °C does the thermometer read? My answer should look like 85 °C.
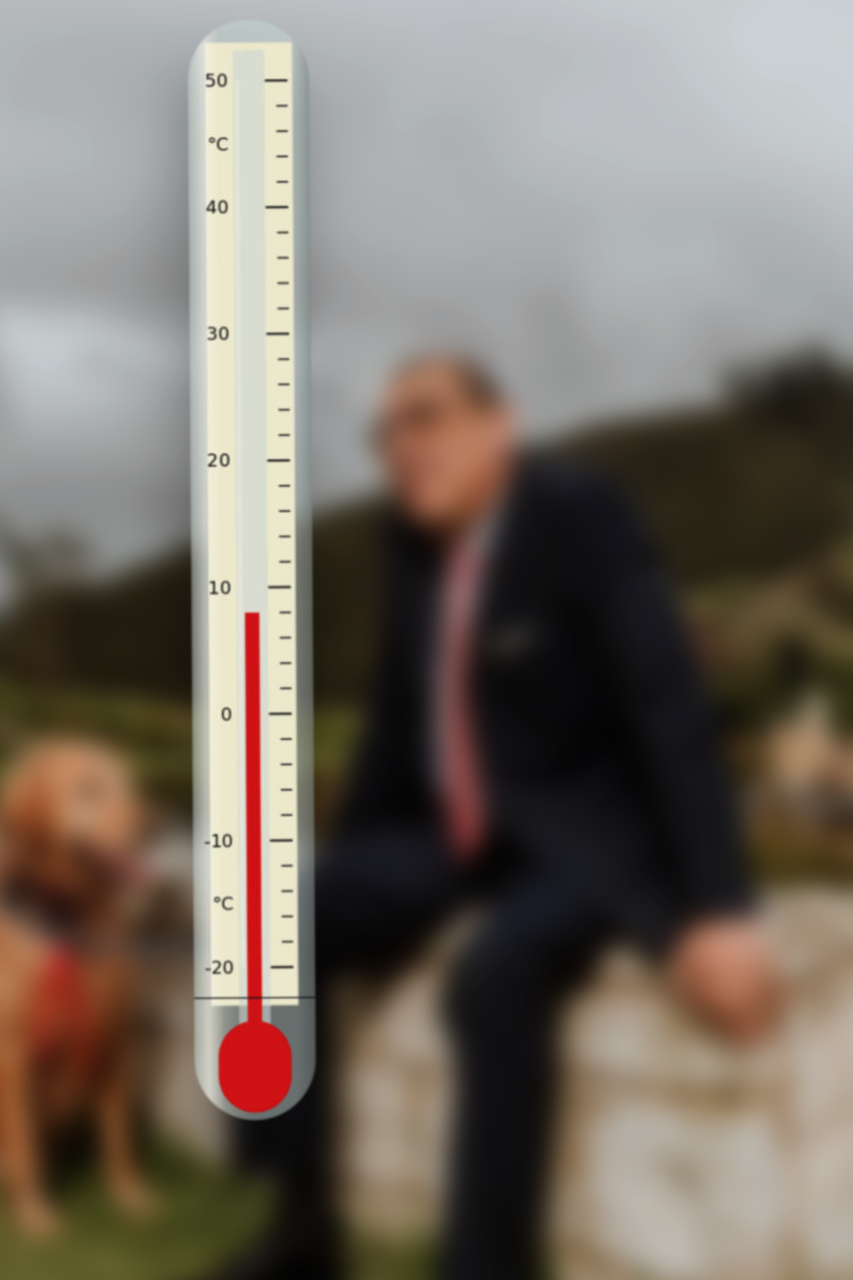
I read 8 °C
